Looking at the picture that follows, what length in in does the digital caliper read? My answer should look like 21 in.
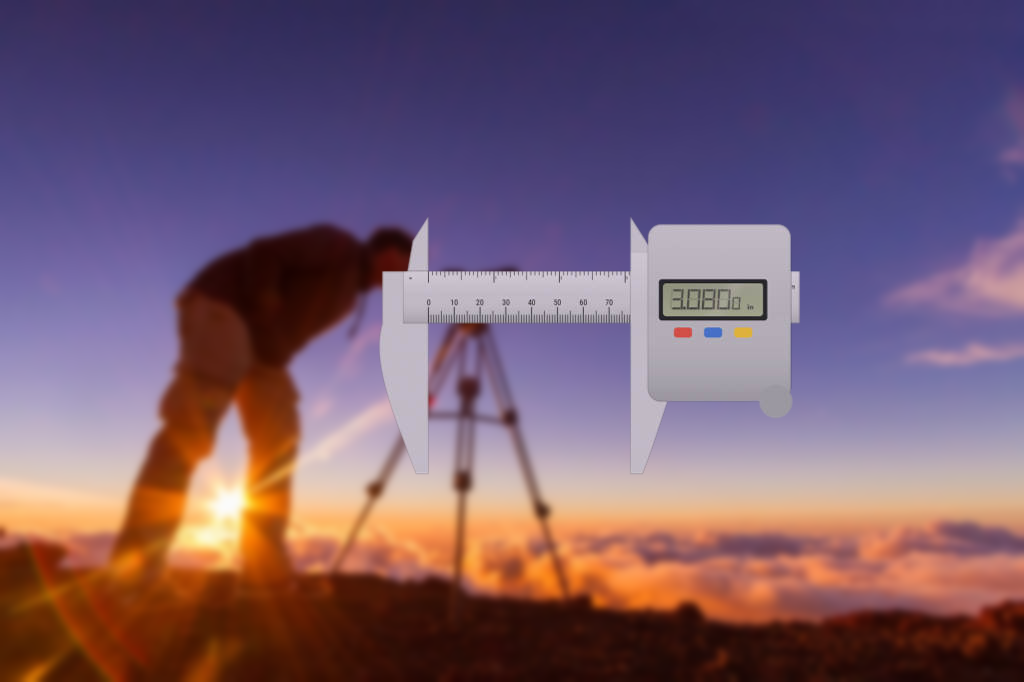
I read 3.0800 in
